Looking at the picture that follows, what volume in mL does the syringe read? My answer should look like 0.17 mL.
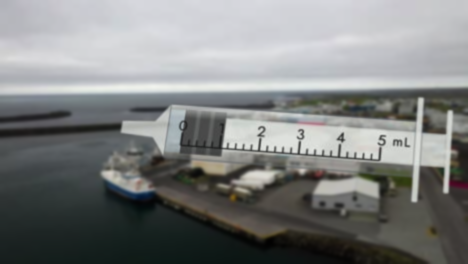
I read 0 mL
